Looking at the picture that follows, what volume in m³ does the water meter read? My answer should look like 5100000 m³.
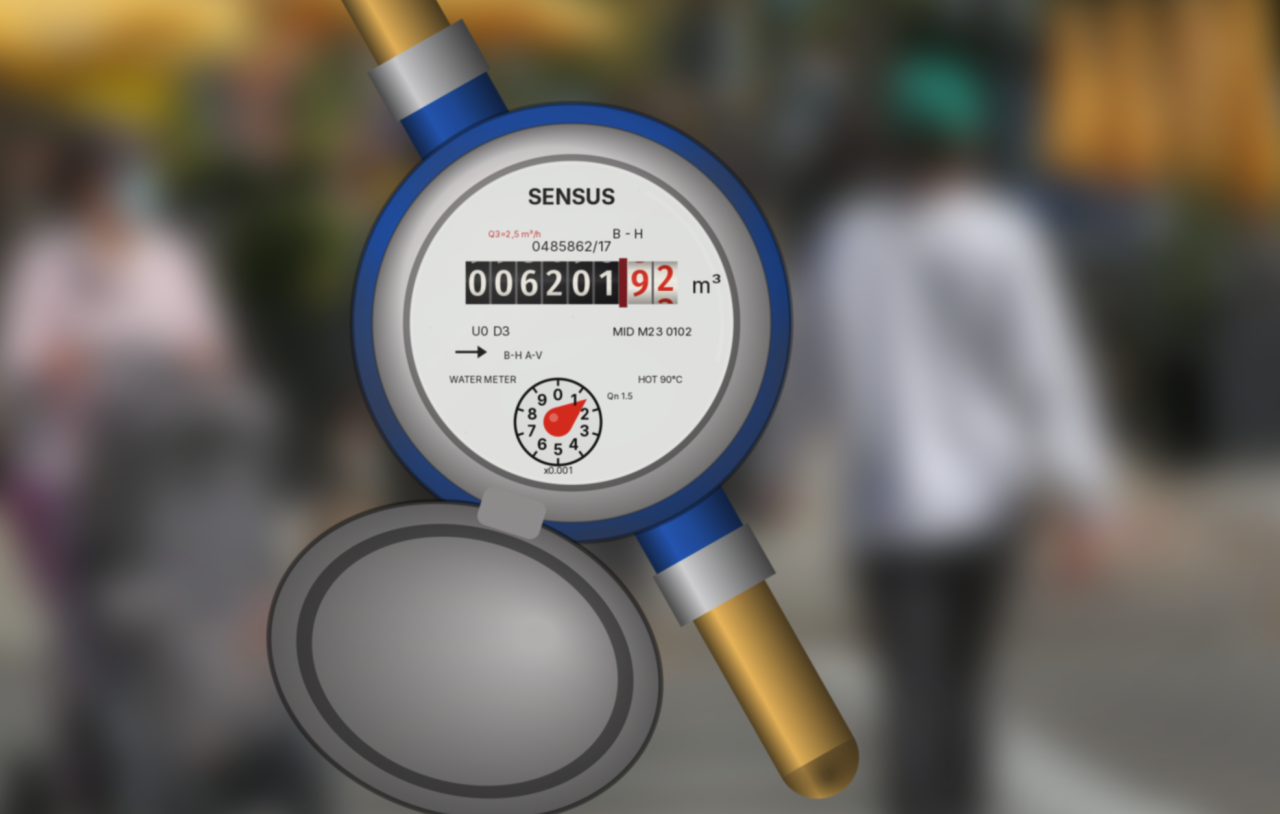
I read 6201.921 m³
